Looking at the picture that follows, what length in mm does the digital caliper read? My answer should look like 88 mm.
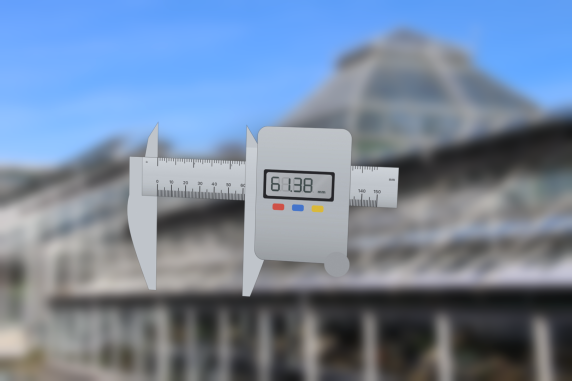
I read 61.38 mm
